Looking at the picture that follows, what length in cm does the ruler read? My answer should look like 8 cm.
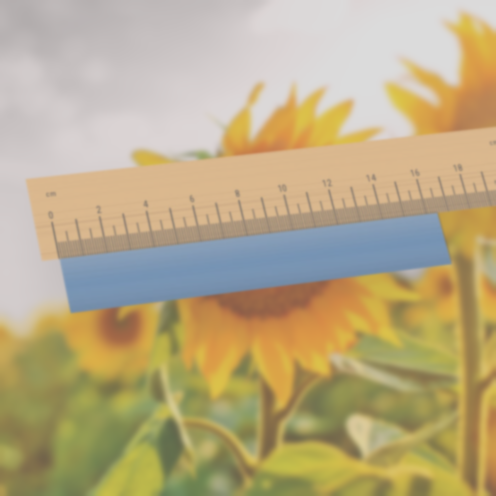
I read 16.5 cm
